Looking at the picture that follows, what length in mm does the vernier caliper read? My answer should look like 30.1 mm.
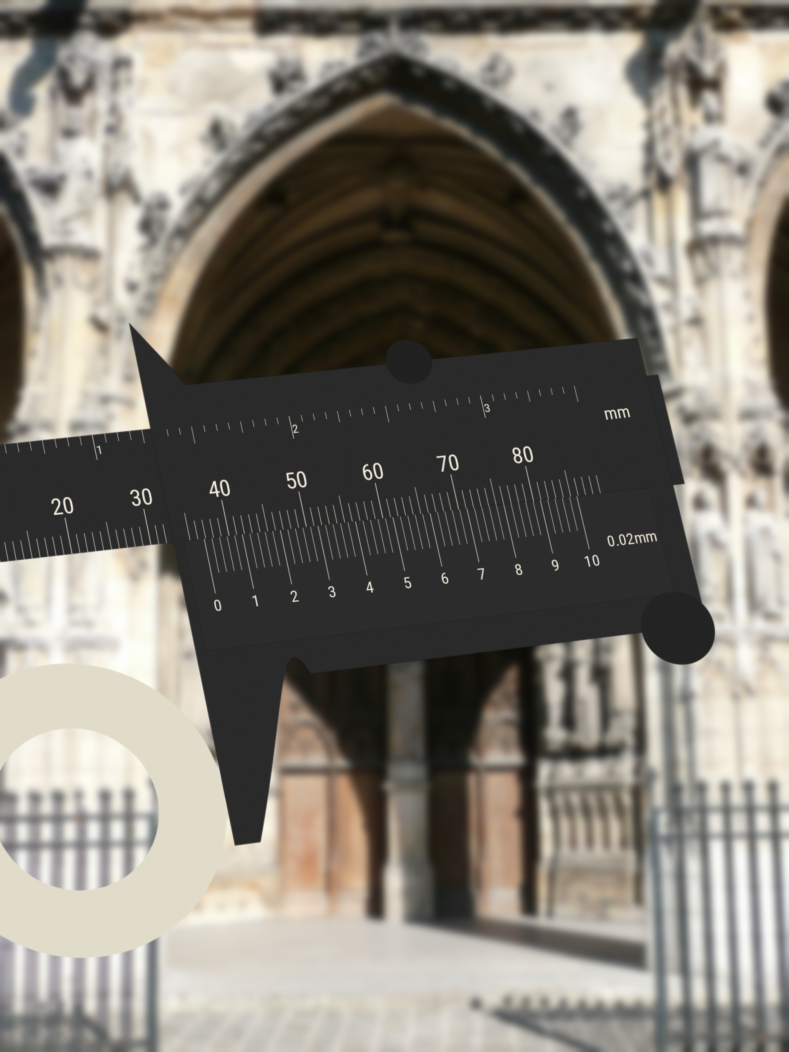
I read 36.8 mm
